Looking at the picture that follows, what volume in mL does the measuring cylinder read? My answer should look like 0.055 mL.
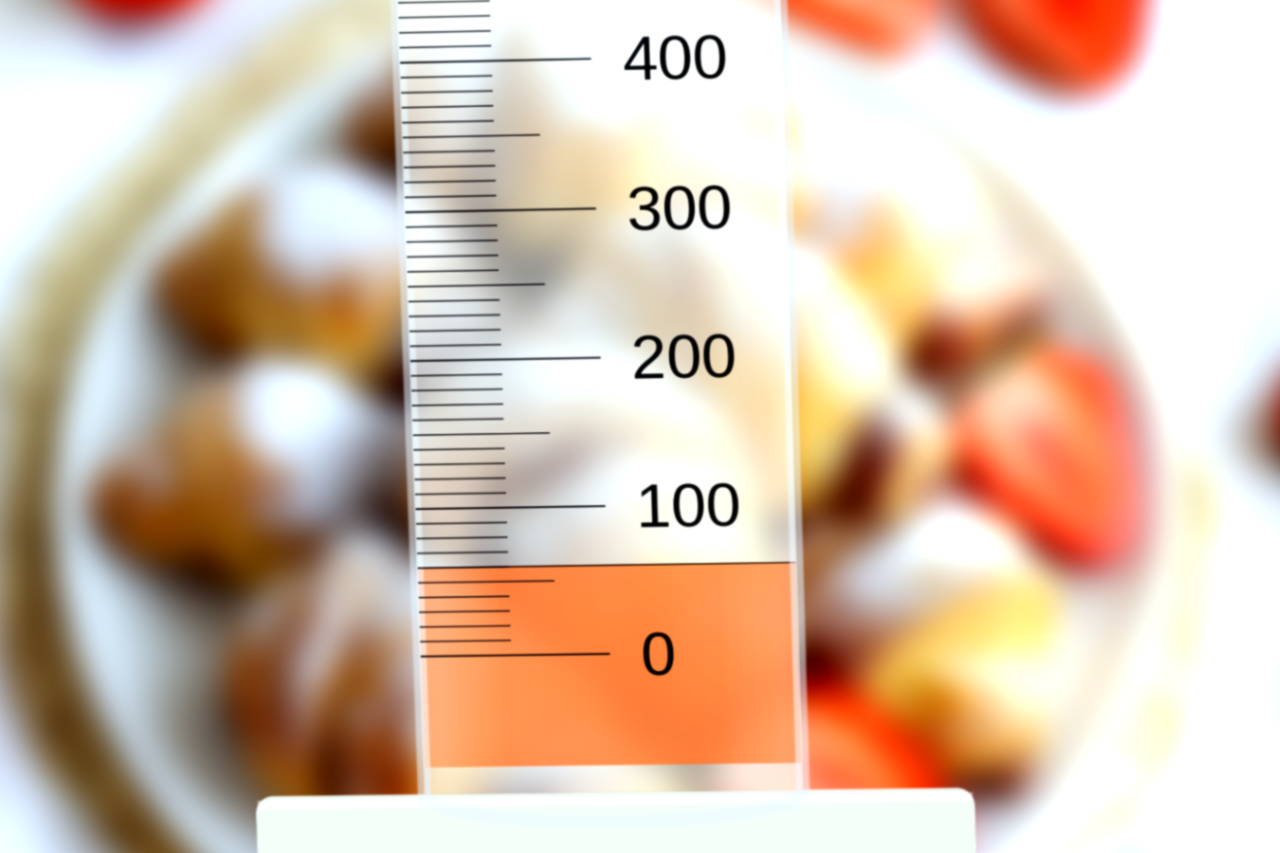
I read 60 mL
